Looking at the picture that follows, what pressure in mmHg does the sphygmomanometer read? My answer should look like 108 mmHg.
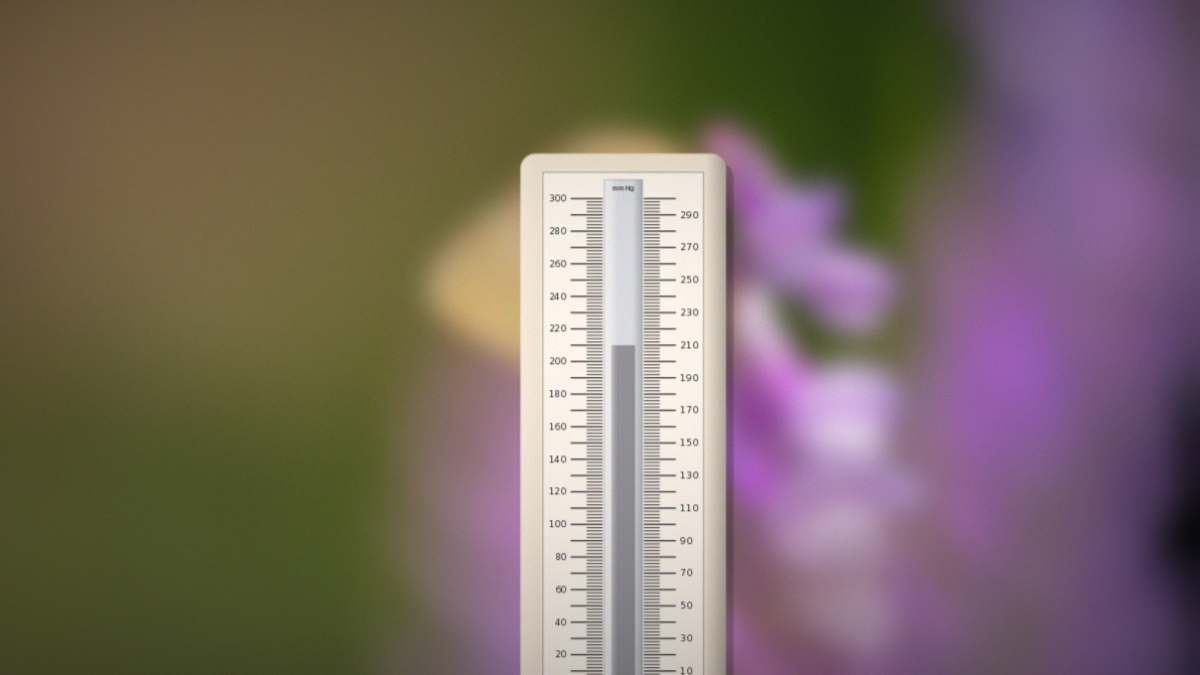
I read 210 mmHg
